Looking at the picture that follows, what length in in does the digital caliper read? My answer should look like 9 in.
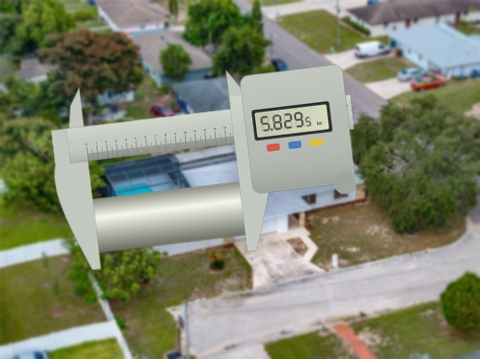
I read 5.8295 in
